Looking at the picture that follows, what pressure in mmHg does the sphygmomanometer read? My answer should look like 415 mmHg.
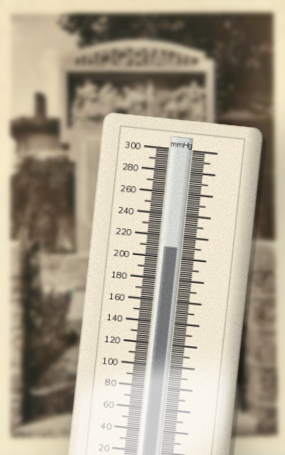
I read 210 mmHg
